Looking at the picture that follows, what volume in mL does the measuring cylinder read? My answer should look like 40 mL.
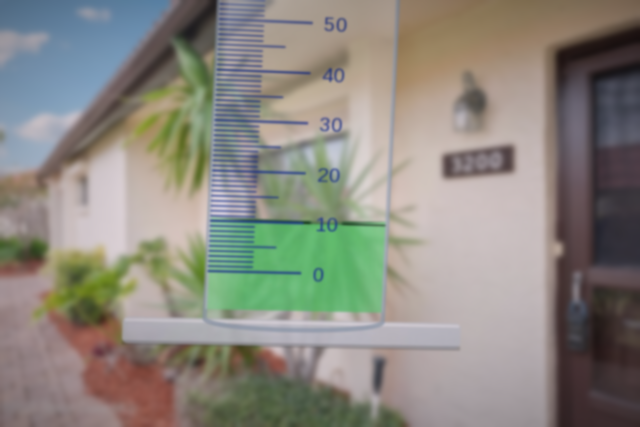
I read 10 mL
